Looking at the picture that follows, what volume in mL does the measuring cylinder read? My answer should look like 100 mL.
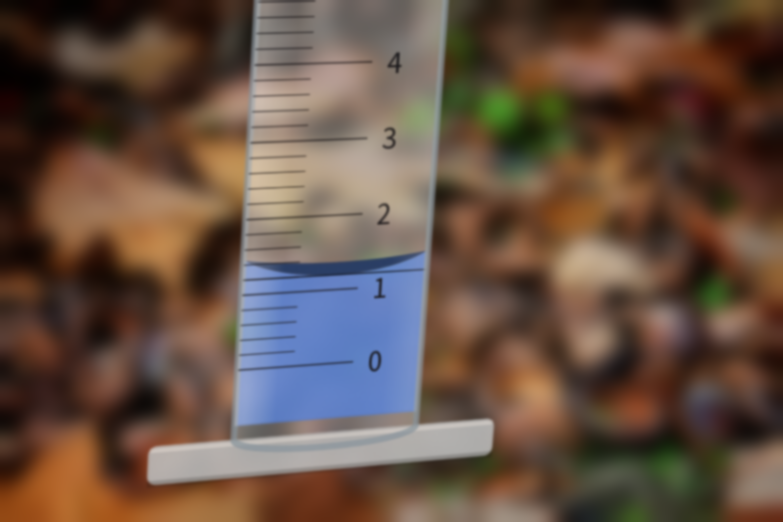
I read 1.2 mL
